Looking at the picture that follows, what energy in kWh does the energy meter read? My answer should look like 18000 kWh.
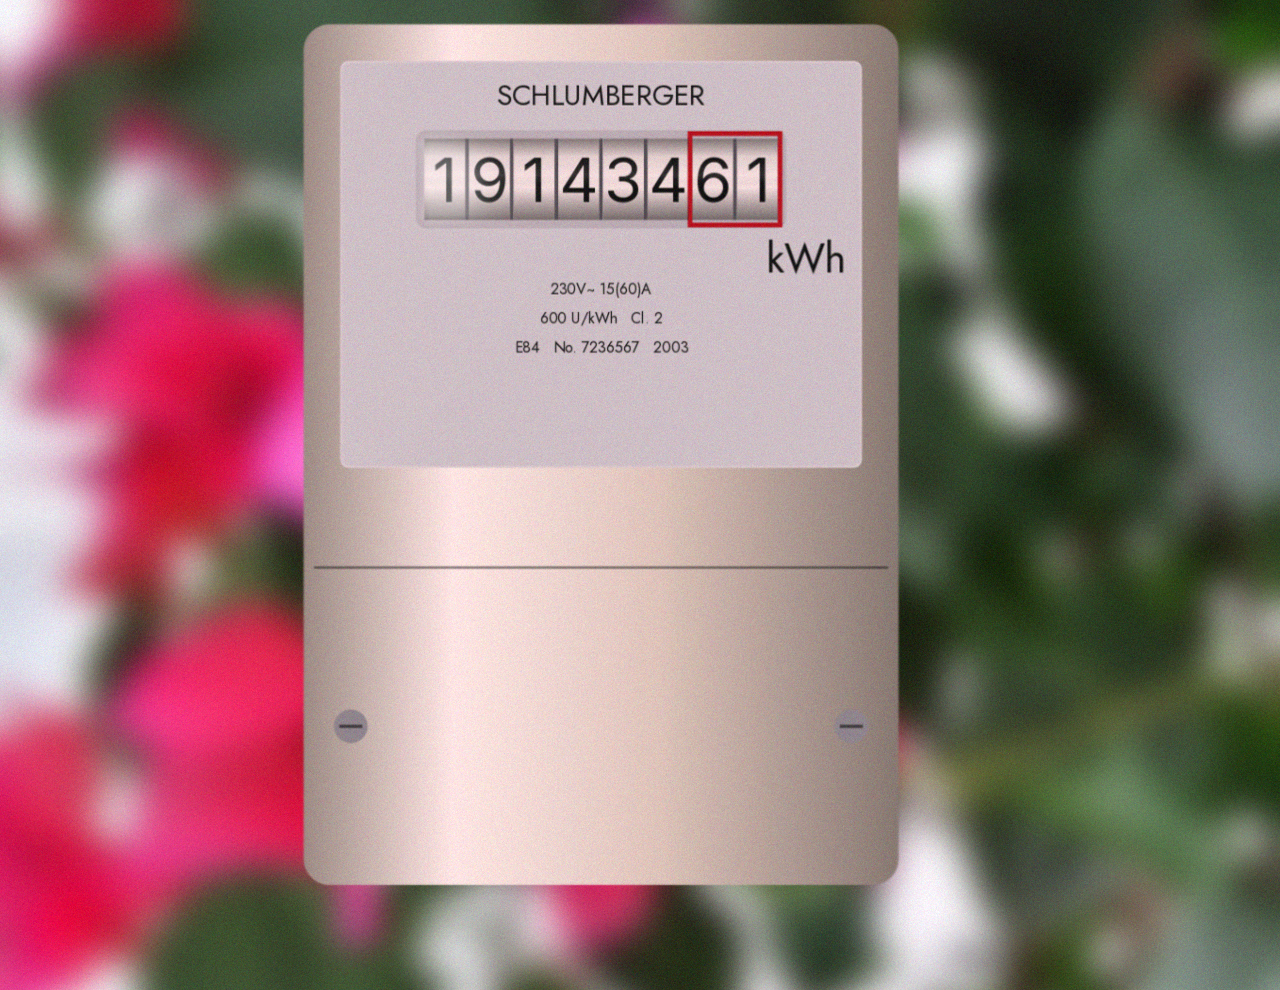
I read 191434.61 kWh
